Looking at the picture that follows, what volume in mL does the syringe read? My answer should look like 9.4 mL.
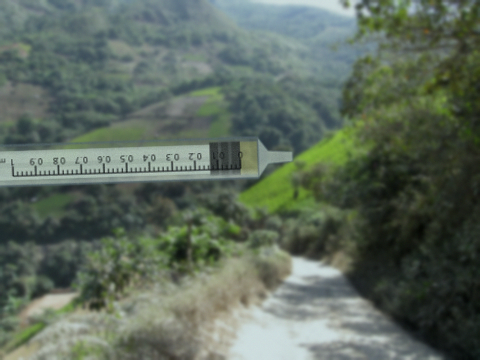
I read 0 mL
